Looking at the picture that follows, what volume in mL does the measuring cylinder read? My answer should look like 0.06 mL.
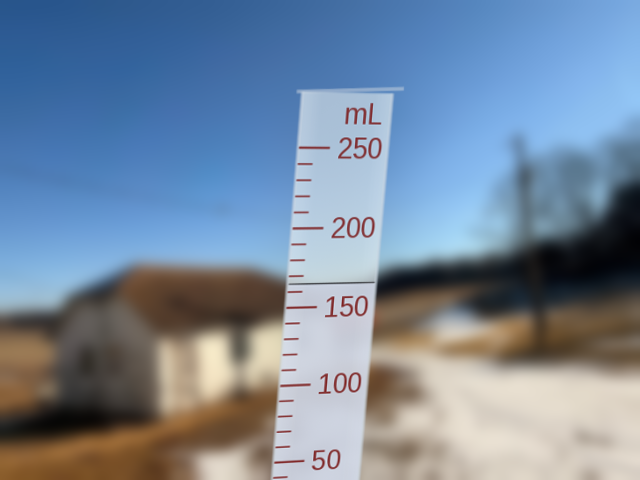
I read 165 mL
